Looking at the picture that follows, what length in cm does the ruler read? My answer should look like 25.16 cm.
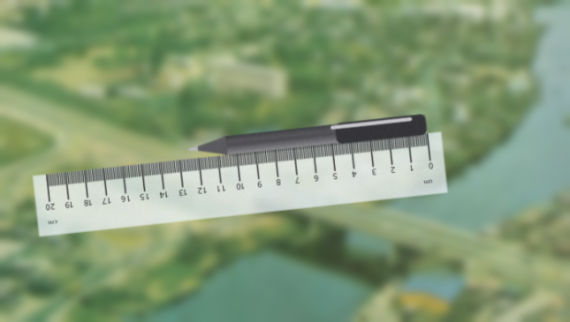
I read 12.5 cm
